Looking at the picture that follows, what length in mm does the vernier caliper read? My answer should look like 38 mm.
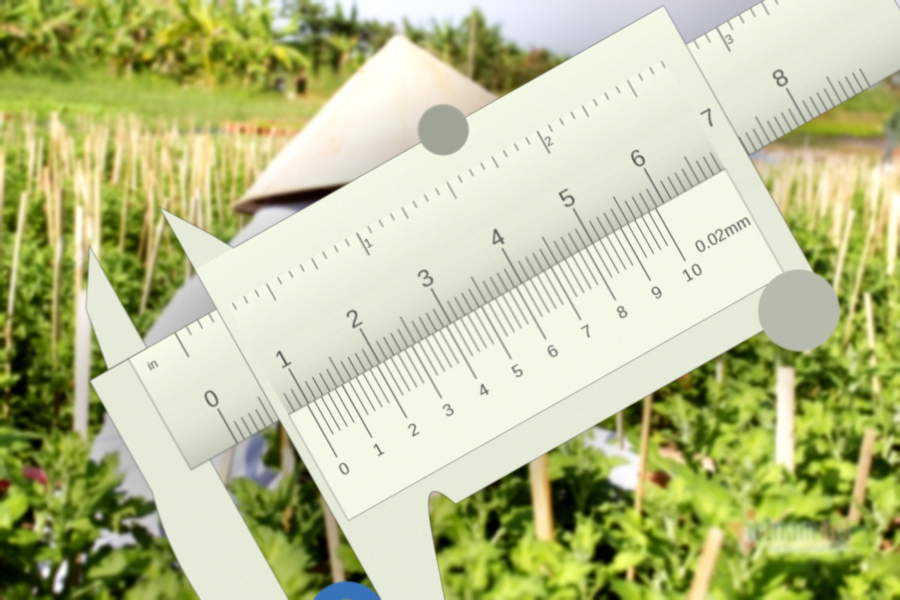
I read 9.8 mm
